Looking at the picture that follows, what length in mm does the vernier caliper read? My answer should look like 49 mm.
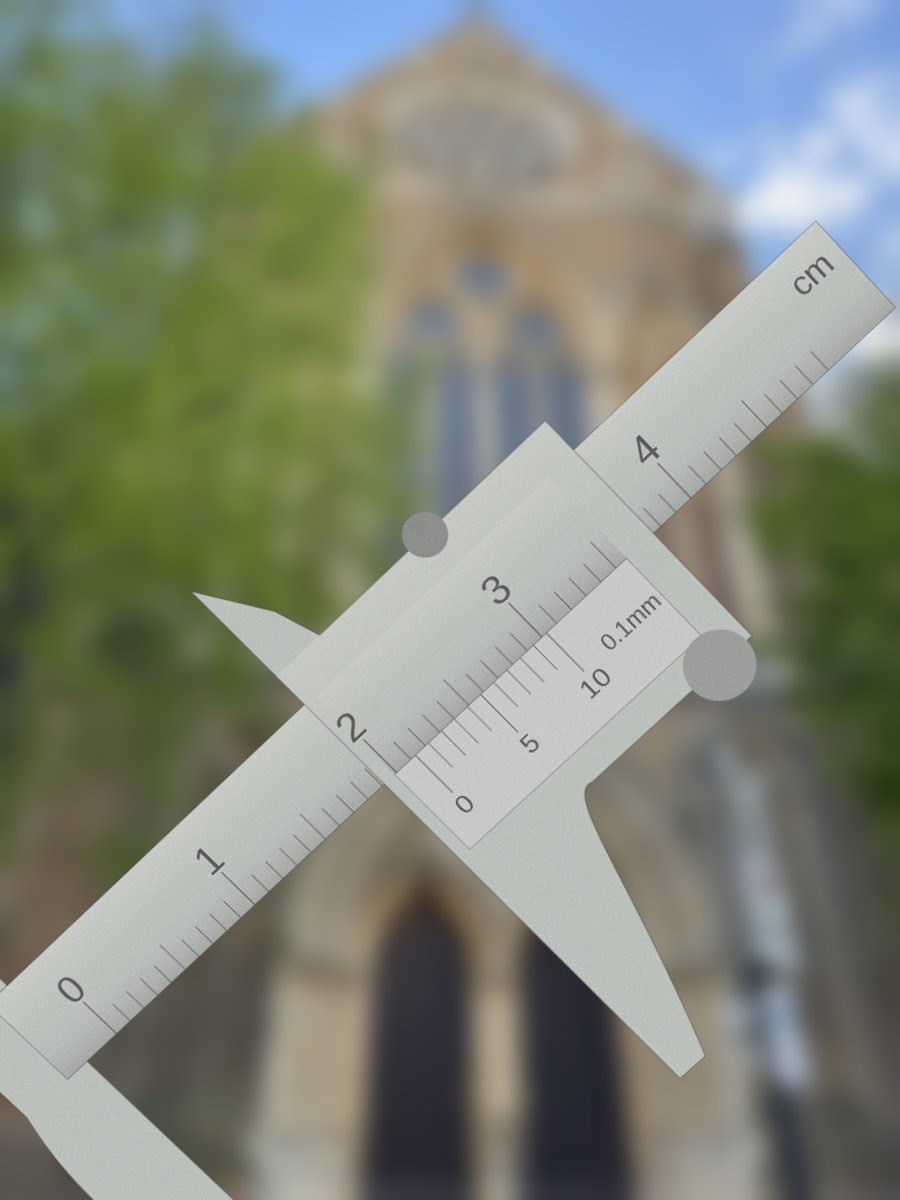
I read 21.3 mm
